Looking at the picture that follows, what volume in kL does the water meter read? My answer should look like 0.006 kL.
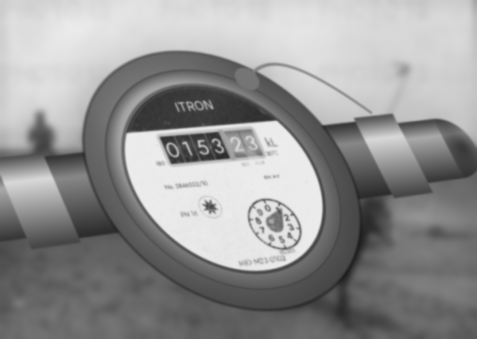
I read 153.231 kL
